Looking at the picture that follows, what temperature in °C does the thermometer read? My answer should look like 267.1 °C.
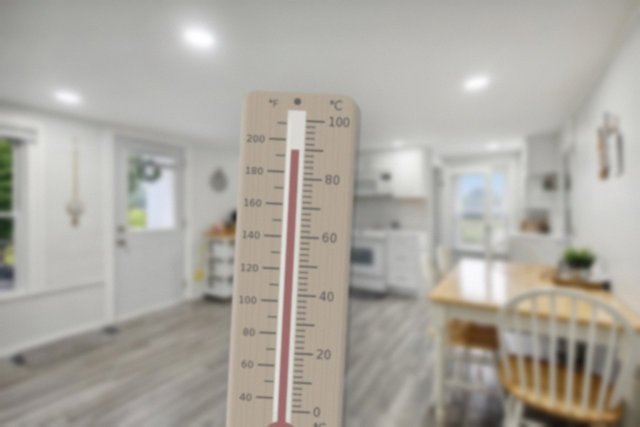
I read 90 °C
